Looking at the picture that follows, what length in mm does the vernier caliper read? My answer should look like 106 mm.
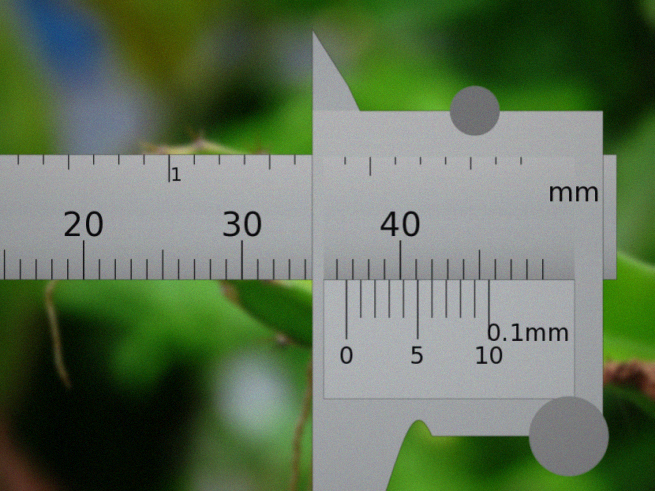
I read 36.6 mm
